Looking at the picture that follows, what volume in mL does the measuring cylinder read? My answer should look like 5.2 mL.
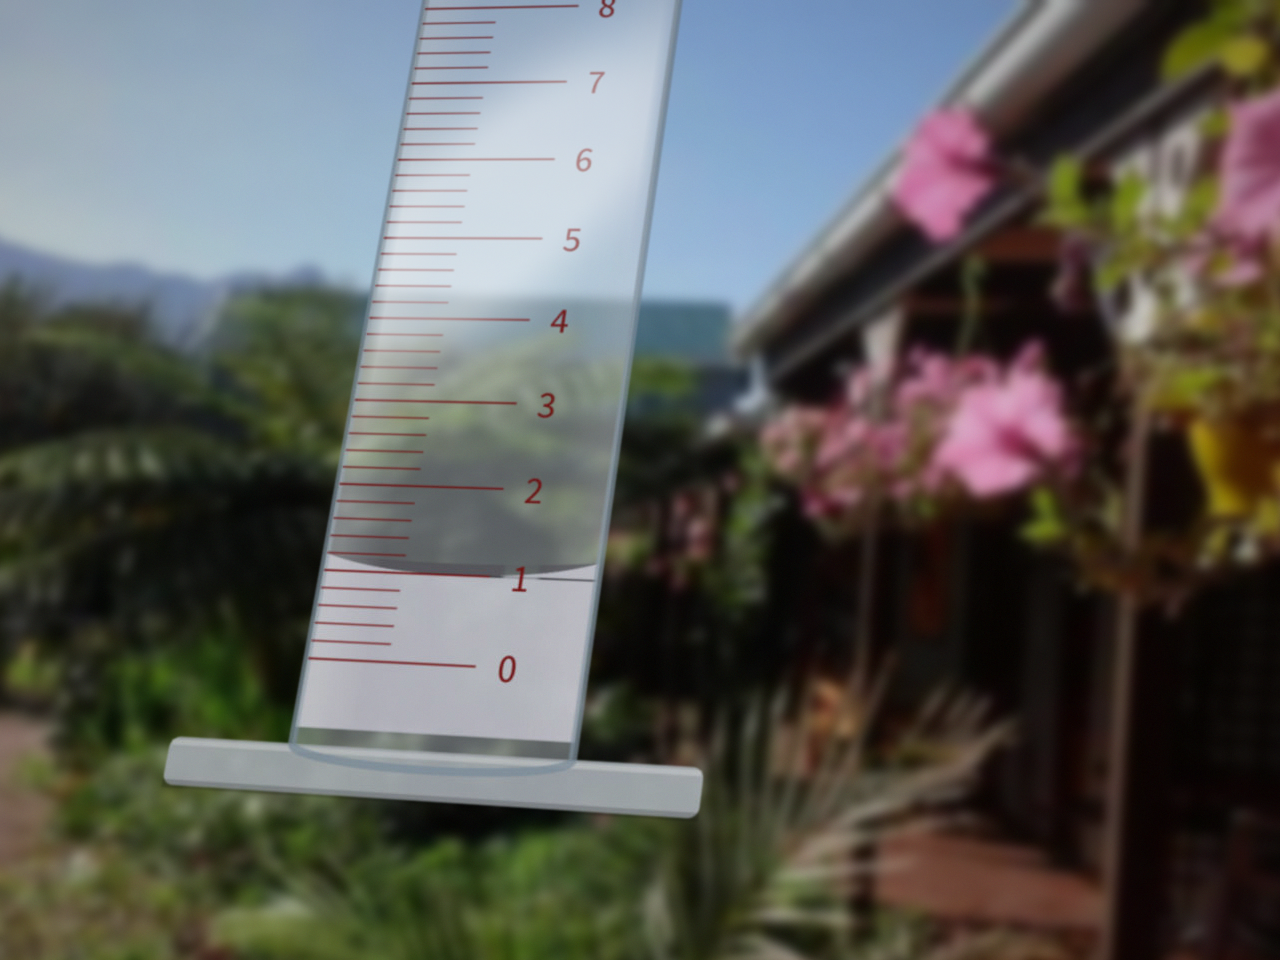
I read 1 mL
